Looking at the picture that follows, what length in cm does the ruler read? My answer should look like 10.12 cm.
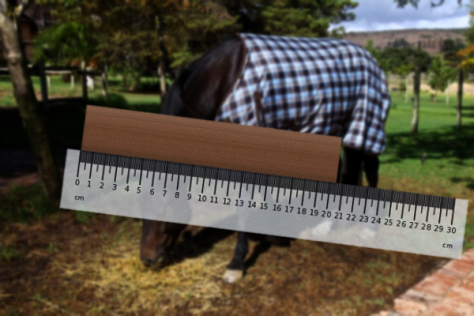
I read 20.5 cm
